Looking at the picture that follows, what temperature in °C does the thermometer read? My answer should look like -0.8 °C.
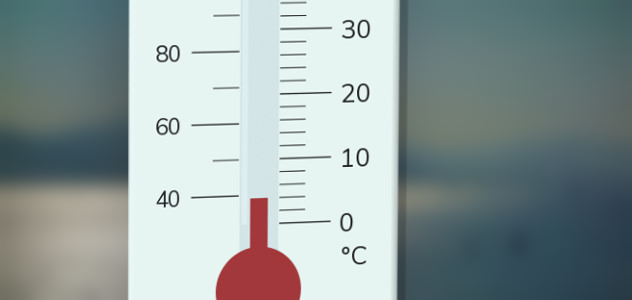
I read 4 °C
